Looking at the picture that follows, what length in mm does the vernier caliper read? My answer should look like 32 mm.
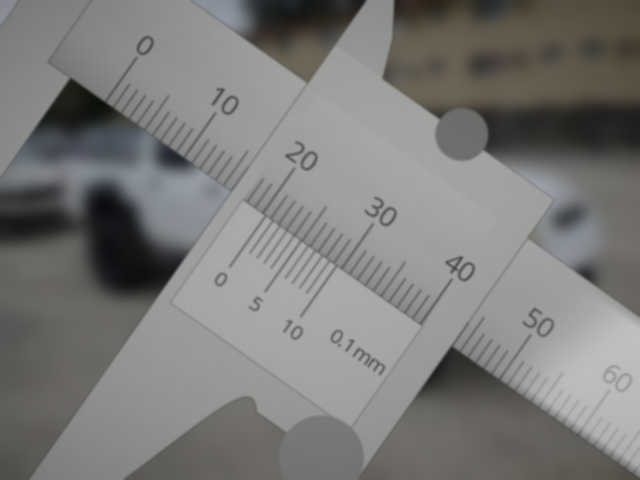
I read 20.4 mm
